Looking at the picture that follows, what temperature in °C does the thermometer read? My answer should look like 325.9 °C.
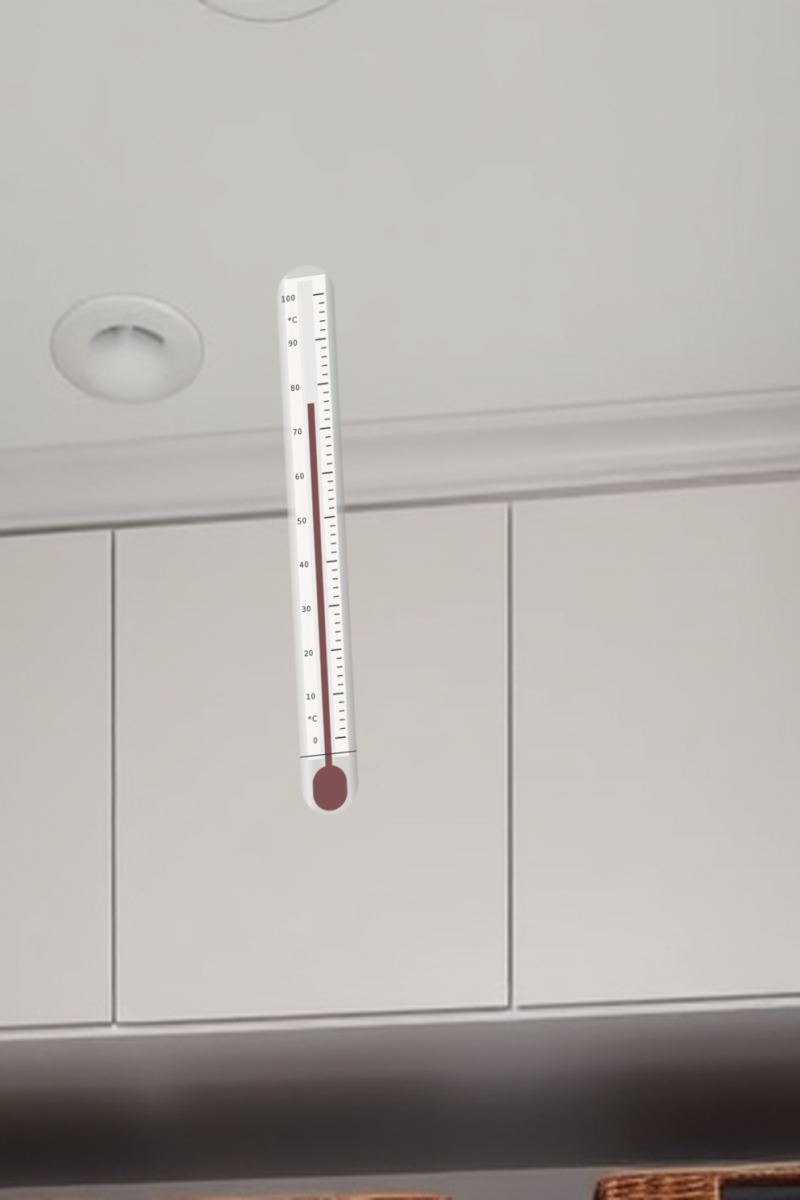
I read 76 °C
